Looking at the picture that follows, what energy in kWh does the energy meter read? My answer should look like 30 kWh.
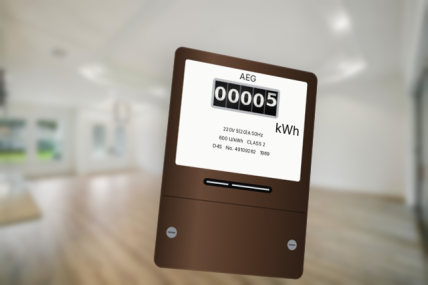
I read 5 kWh
